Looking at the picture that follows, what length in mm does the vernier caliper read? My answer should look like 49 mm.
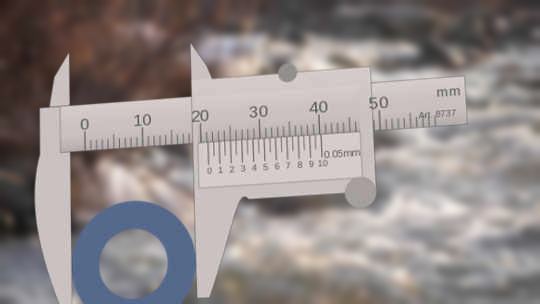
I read 21.2 mm
